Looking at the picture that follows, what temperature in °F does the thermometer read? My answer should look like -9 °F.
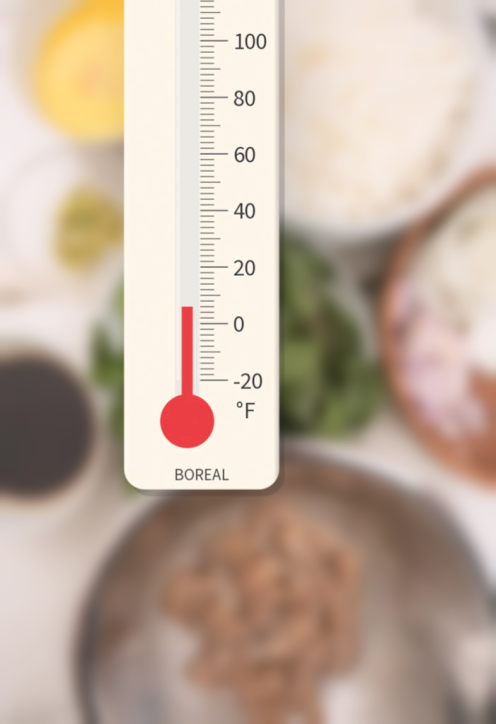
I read 6 °F
